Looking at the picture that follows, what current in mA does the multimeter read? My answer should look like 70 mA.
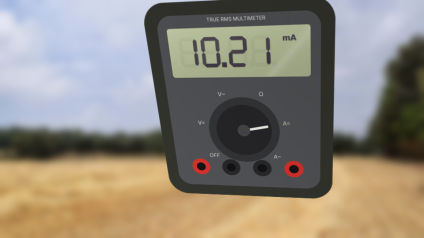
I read 10.21 mA
